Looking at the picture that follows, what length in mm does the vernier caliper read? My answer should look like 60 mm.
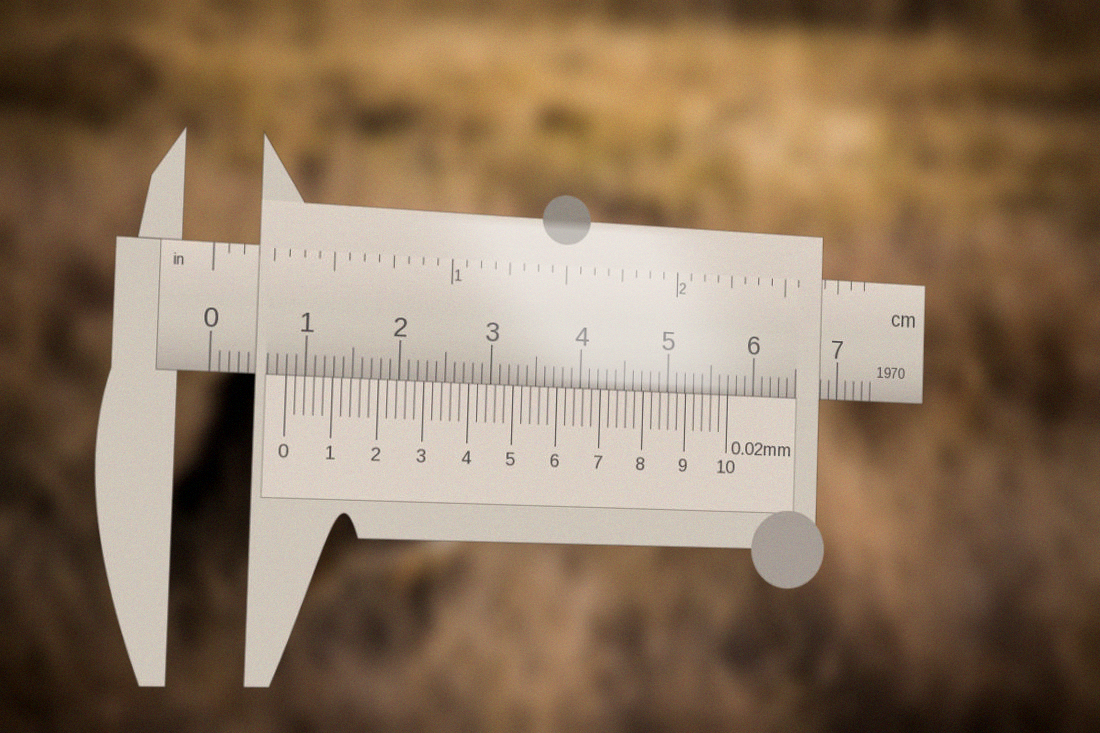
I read 8.0 mm
